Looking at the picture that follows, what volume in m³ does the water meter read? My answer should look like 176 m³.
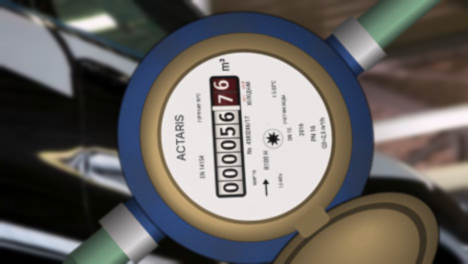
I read 56.76 m³
